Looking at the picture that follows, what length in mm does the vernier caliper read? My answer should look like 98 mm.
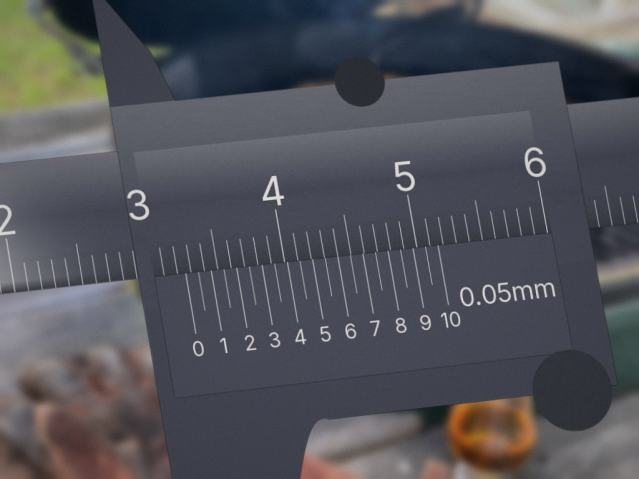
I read 32.6 mm
